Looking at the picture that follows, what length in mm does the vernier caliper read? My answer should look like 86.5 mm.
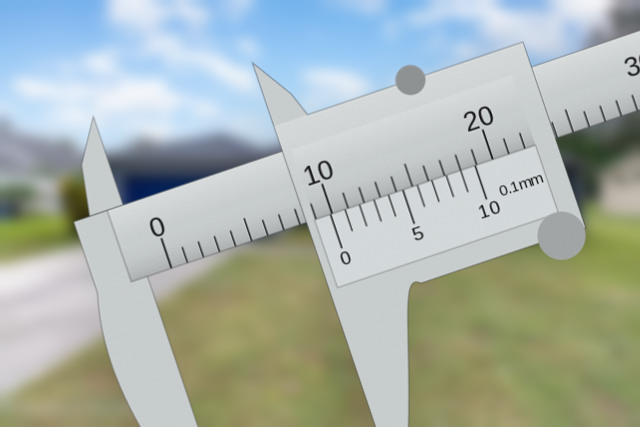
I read 9.9 mm
